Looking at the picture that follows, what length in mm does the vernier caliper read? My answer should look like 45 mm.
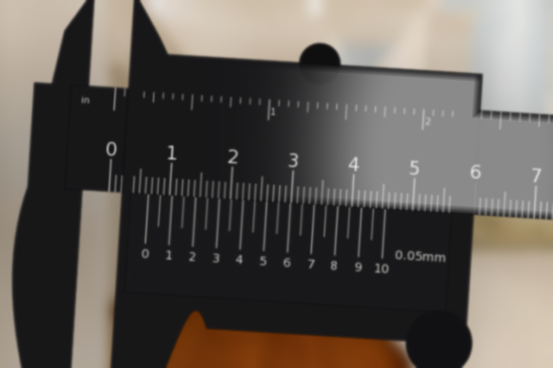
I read 6.5 mm
